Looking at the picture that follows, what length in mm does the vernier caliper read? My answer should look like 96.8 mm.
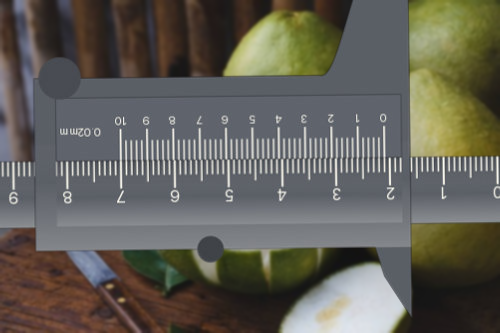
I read 21.0 mm
